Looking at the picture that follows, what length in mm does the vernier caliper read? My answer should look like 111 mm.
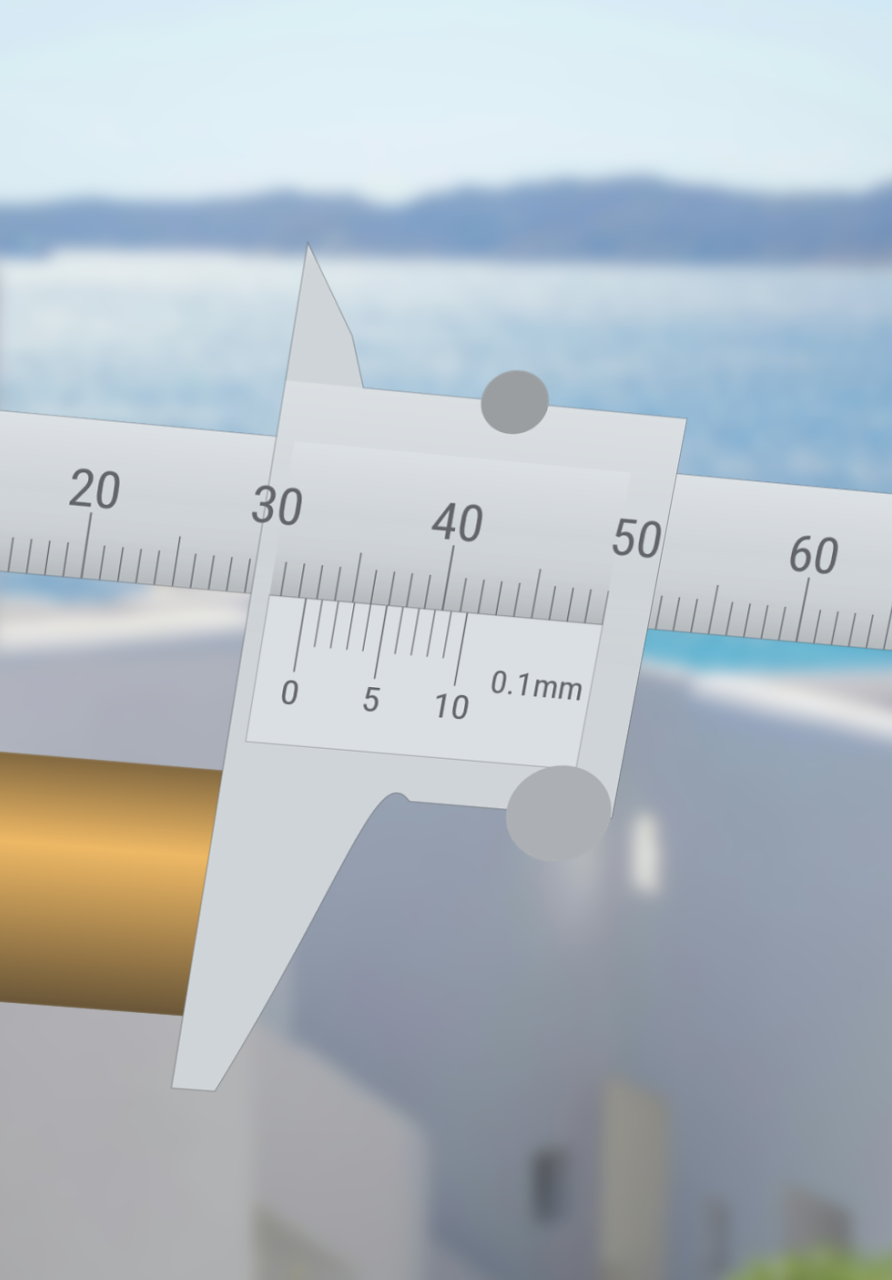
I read 32.4 mm
